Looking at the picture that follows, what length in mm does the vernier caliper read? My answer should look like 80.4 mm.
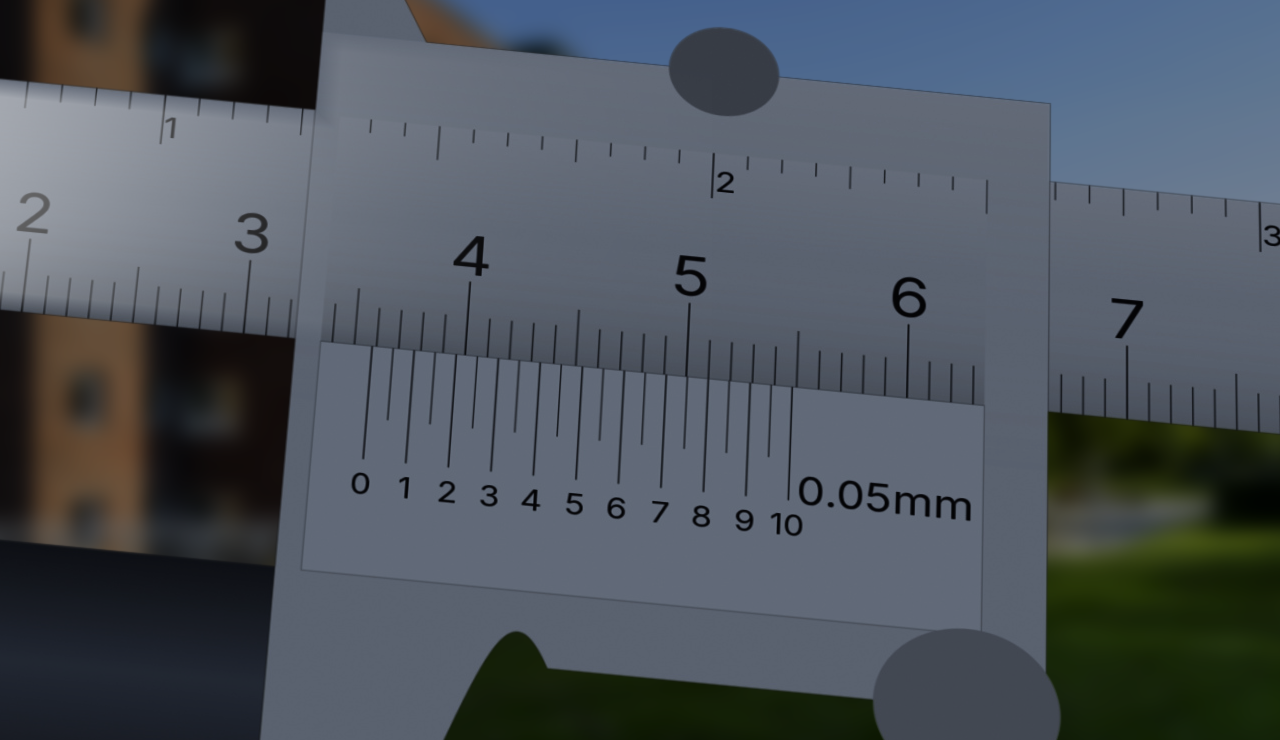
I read 35.8 mm
